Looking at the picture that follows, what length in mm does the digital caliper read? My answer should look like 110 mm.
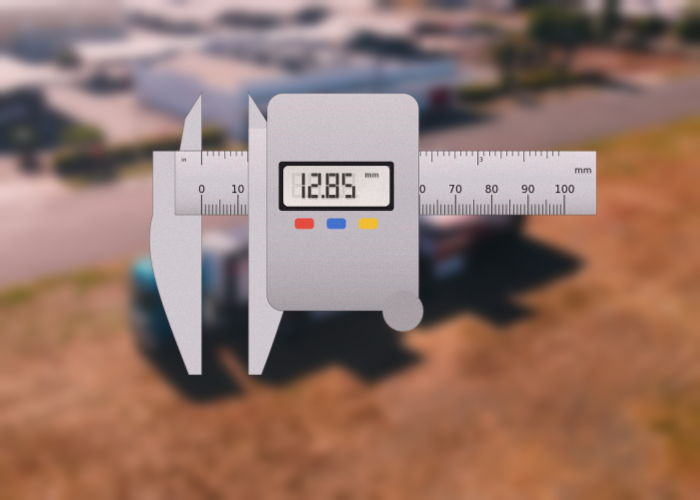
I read 12.85 mm
